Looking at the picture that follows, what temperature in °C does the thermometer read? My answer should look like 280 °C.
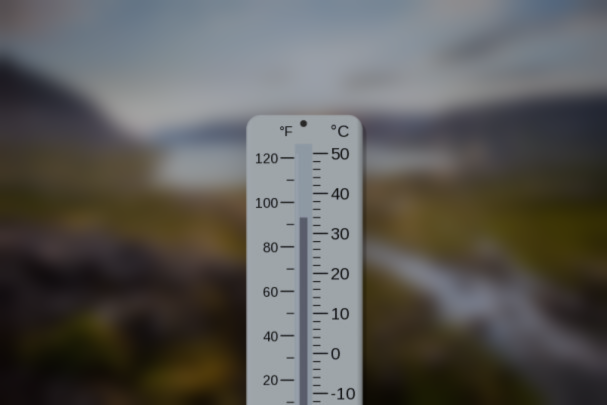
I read 34 °C
